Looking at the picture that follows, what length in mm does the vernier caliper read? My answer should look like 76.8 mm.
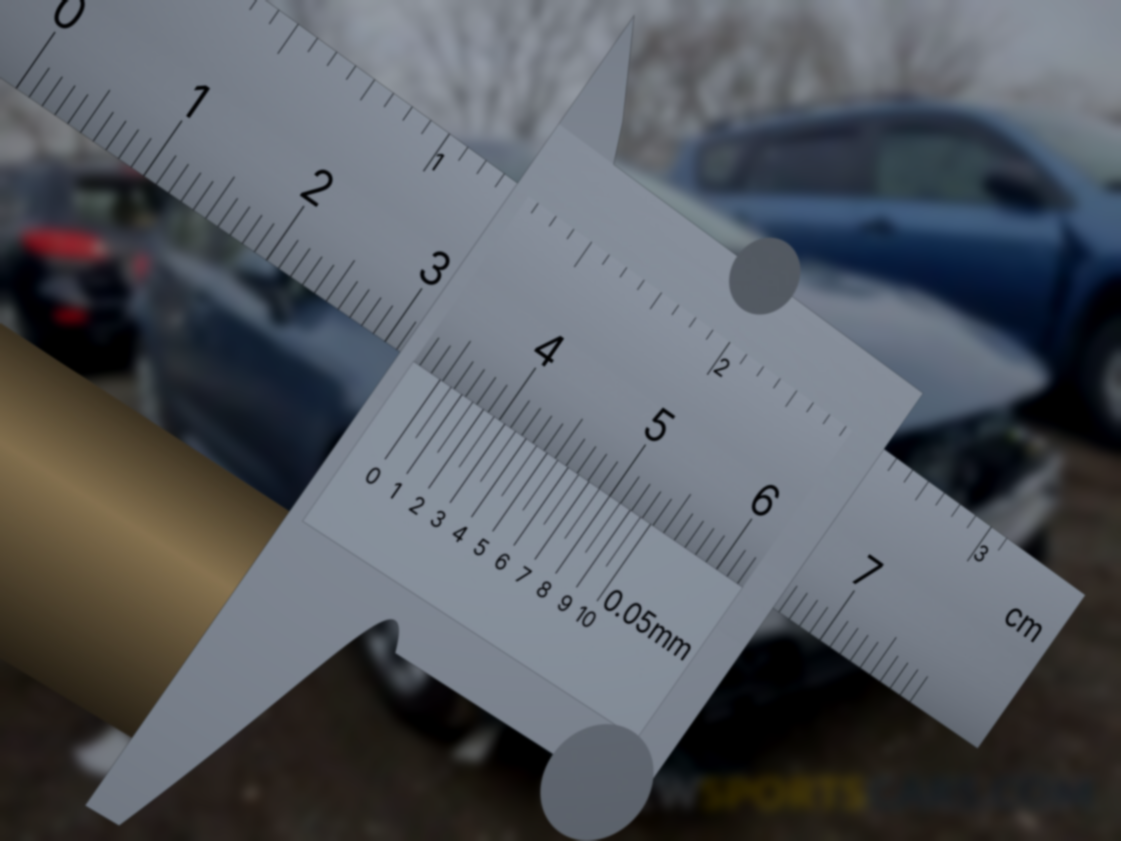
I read 34.8 mm
